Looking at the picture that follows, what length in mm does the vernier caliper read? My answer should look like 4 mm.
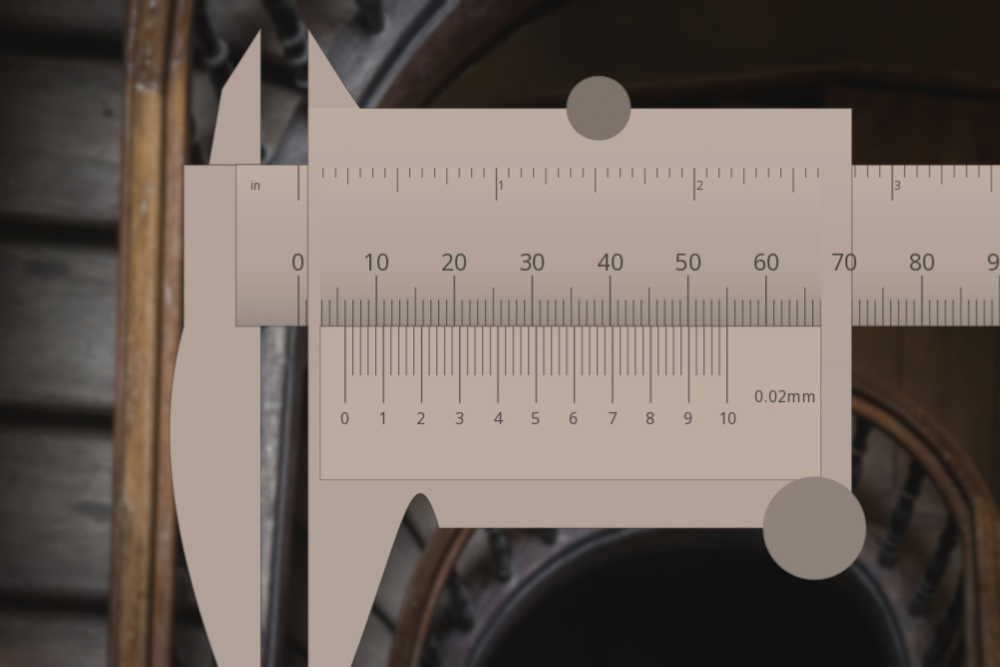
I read 6.0 mm
